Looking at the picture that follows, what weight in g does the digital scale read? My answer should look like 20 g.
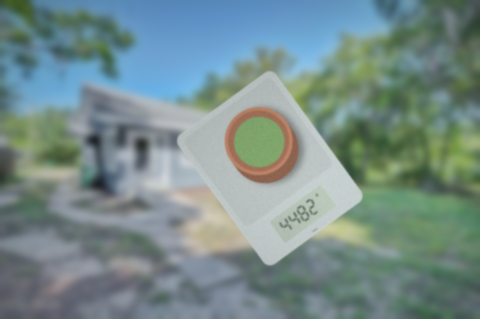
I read 4482 g
